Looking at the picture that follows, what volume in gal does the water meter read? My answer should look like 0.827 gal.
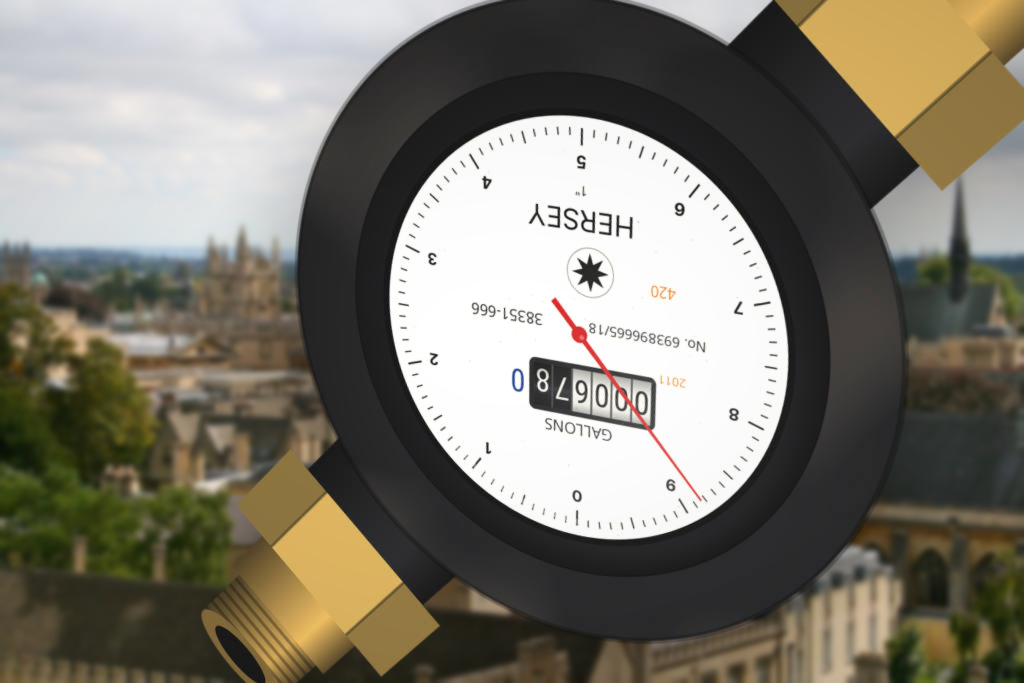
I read 6778.8 gal
